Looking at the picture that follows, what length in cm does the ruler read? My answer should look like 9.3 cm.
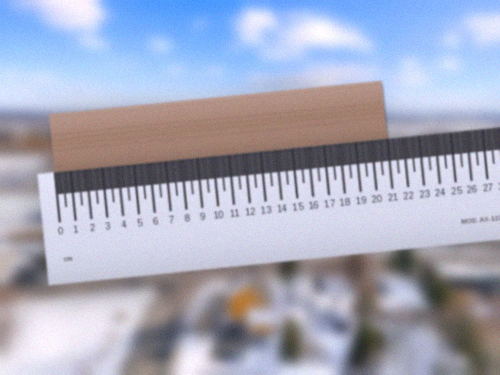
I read 21 cm
